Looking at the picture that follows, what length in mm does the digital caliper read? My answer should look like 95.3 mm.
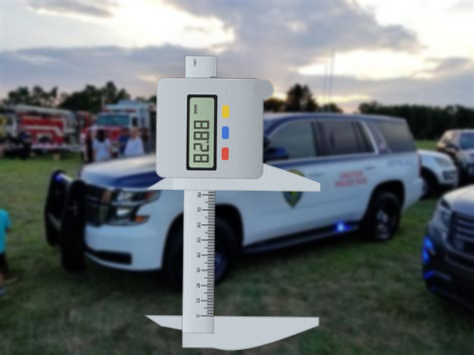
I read 82.88 mm
